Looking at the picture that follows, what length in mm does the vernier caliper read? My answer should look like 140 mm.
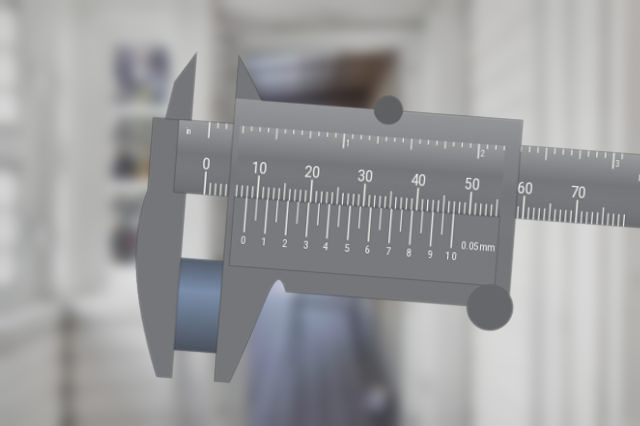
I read 8.0 mm
